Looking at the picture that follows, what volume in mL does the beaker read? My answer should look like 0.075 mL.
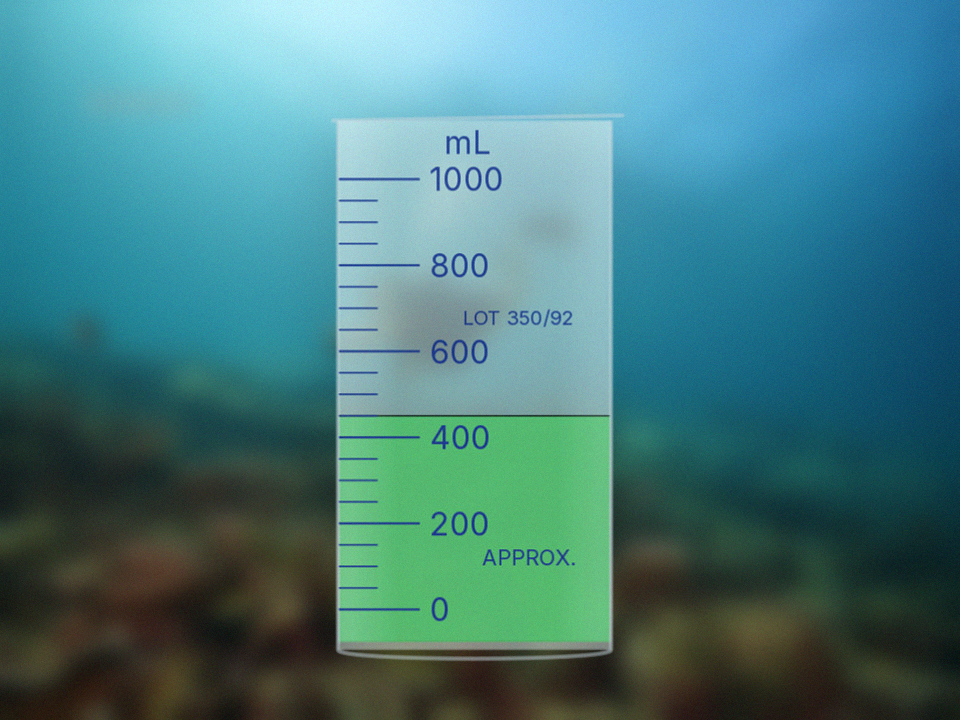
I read 450 mL
